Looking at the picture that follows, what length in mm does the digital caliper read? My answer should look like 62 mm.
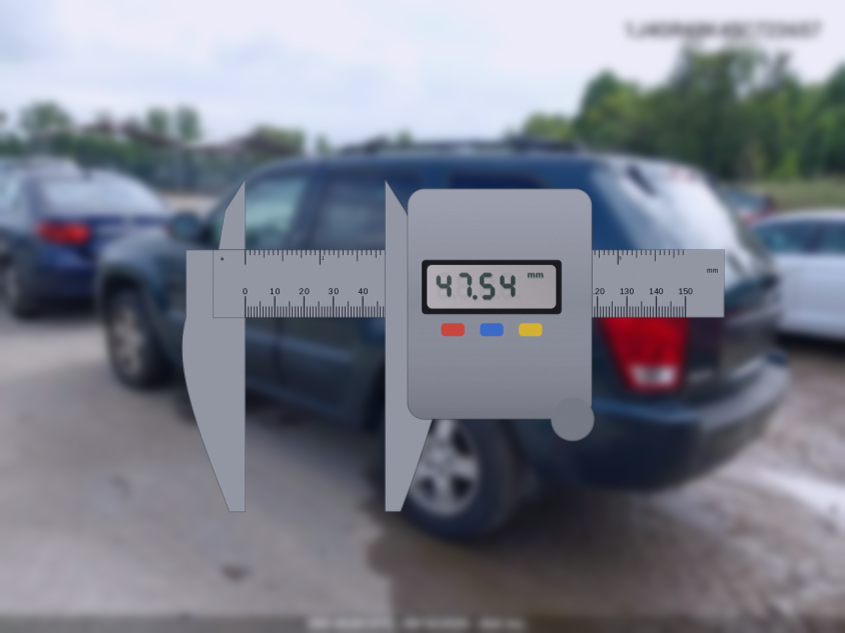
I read 47.54 mm
